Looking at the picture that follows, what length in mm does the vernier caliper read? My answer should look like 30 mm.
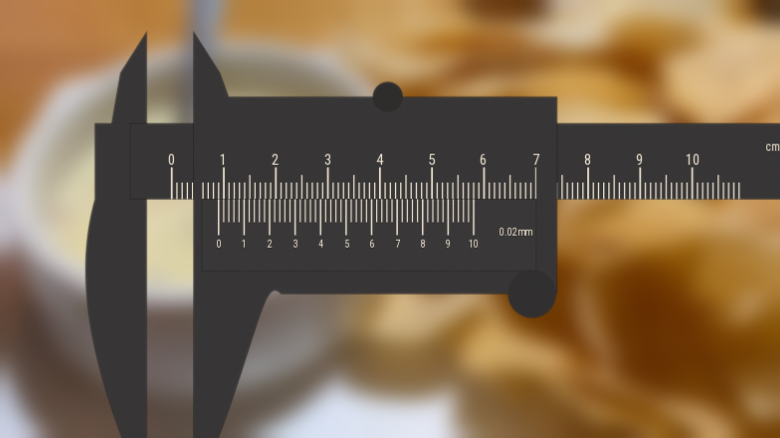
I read 9.0 mm
